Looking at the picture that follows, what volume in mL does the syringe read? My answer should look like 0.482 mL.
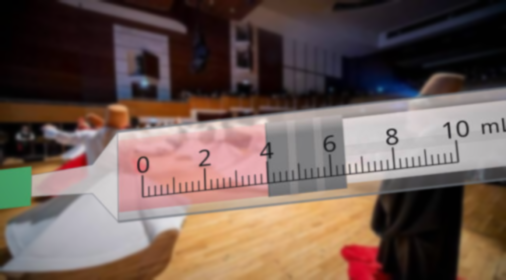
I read 4 mL
